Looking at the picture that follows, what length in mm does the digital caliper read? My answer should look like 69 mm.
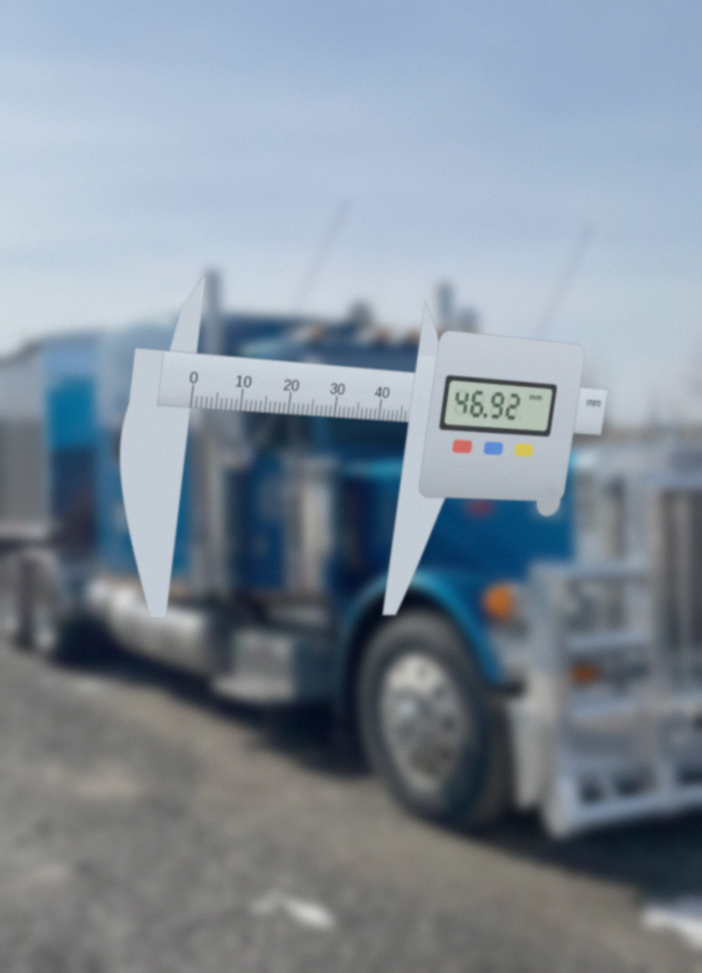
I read 46.92 mm
